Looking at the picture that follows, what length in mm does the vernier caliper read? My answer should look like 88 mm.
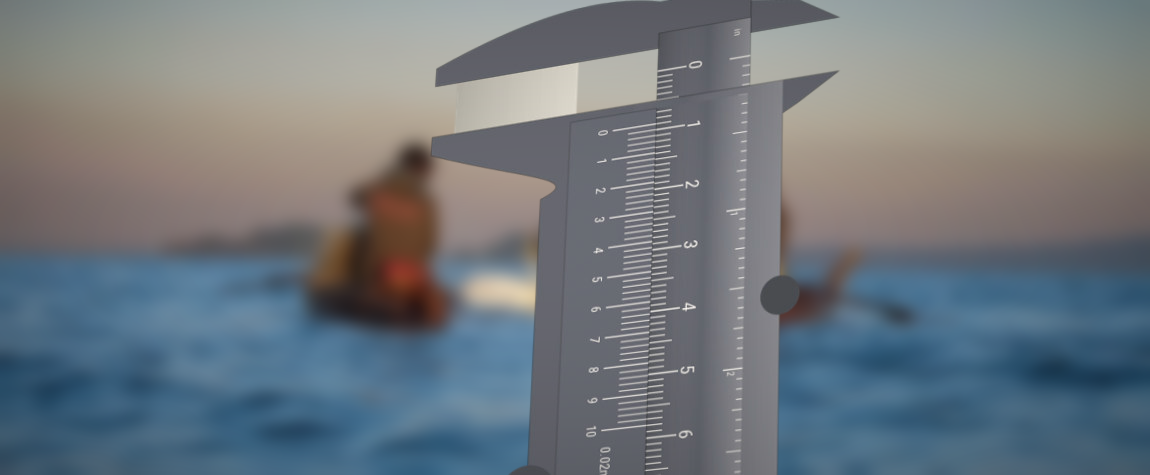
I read 9.0 mm
